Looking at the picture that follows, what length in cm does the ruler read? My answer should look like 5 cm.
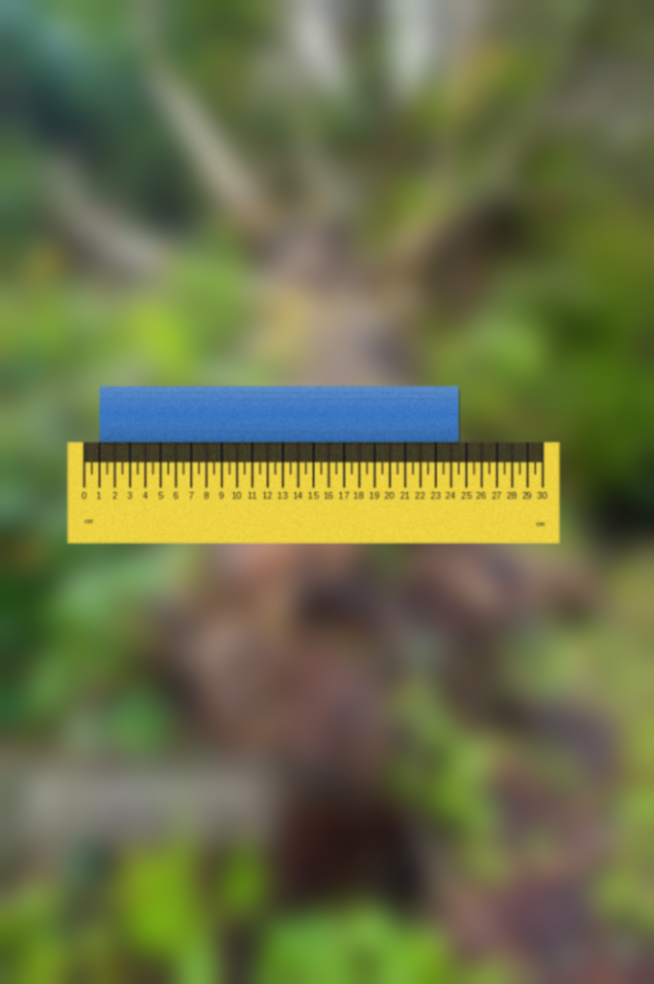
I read 23.5 cm
